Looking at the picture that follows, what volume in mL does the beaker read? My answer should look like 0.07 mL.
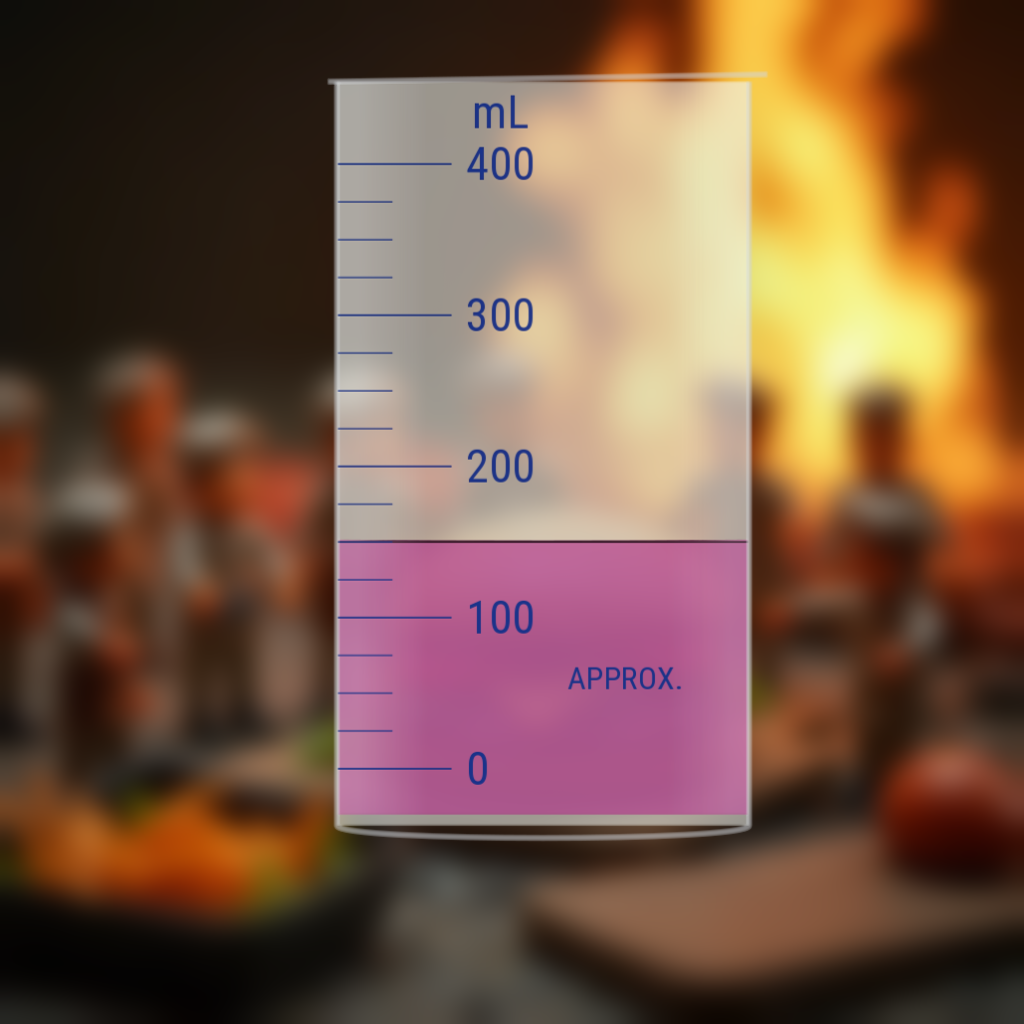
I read 150 mL
